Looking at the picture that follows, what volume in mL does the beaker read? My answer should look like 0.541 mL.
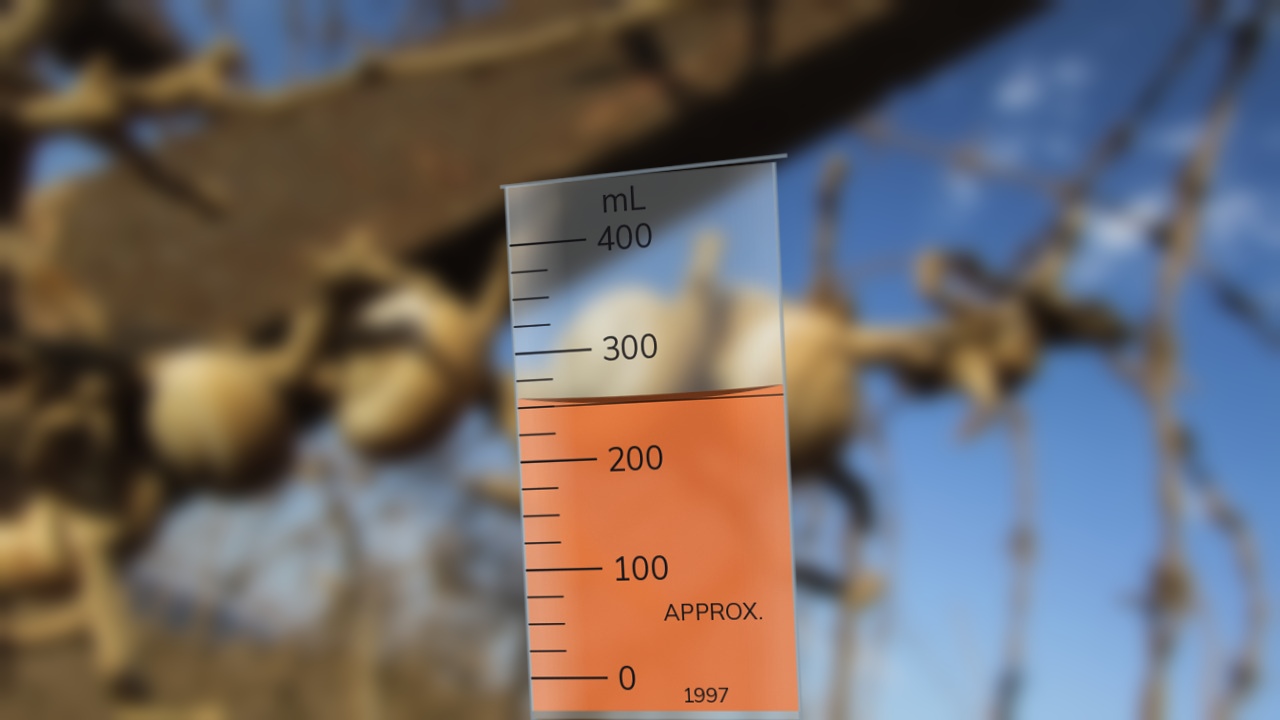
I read 250 mL
